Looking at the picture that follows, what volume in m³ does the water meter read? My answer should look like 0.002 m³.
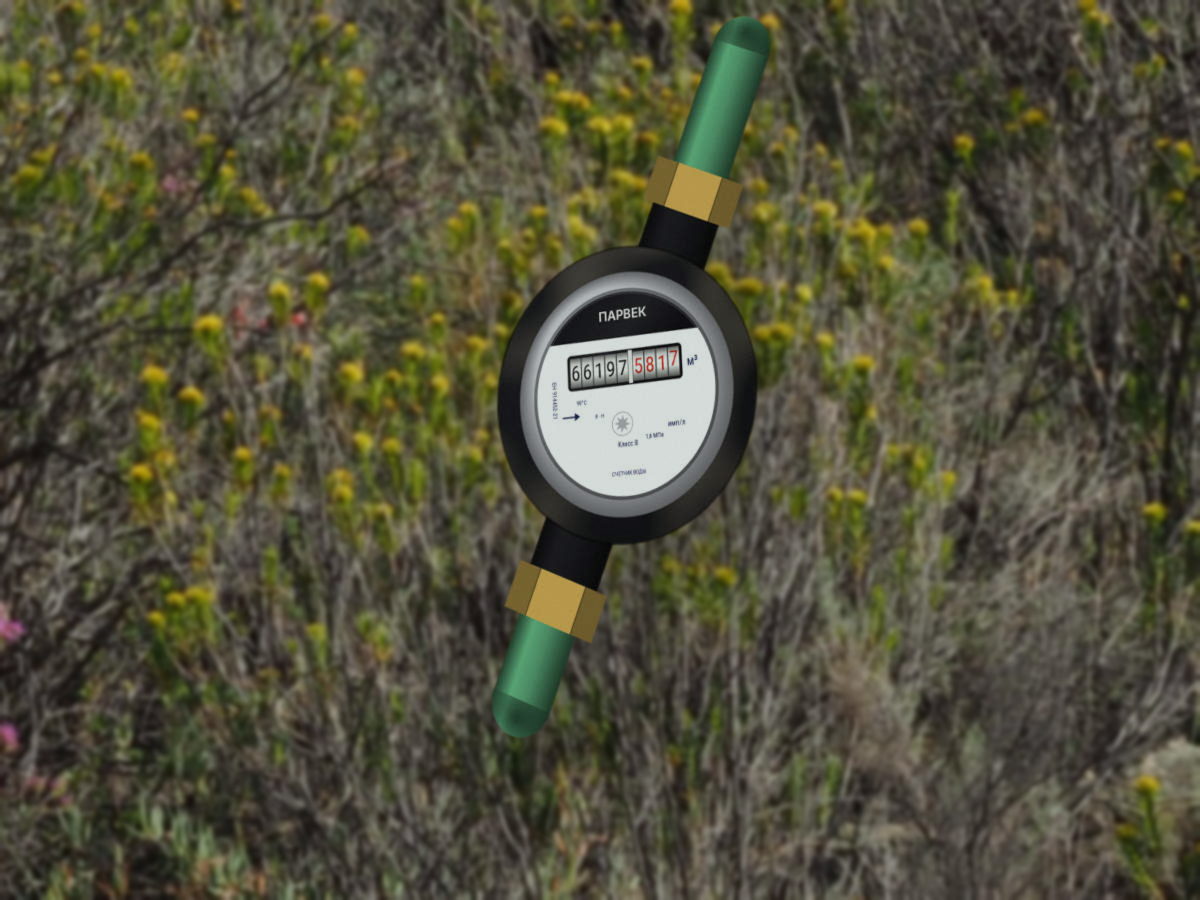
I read 66197.5817 m³
